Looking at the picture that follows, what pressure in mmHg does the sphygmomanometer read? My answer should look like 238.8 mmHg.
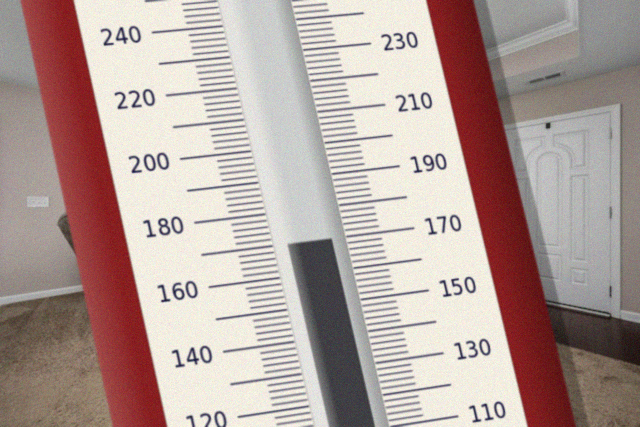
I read 170 mmHg
